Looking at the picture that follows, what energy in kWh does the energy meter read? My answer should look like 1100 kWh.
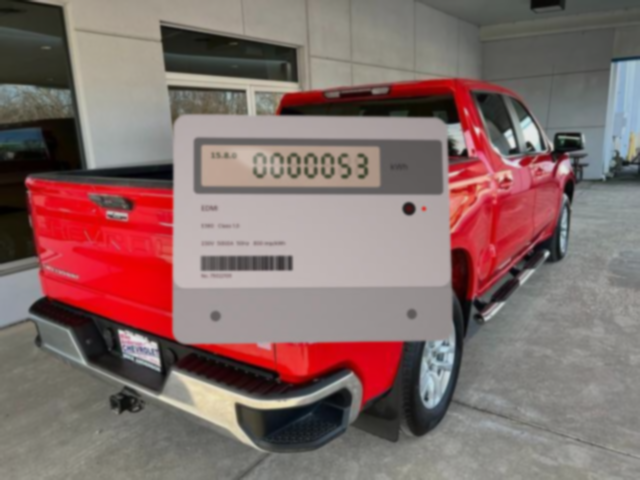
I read 53 kWh
